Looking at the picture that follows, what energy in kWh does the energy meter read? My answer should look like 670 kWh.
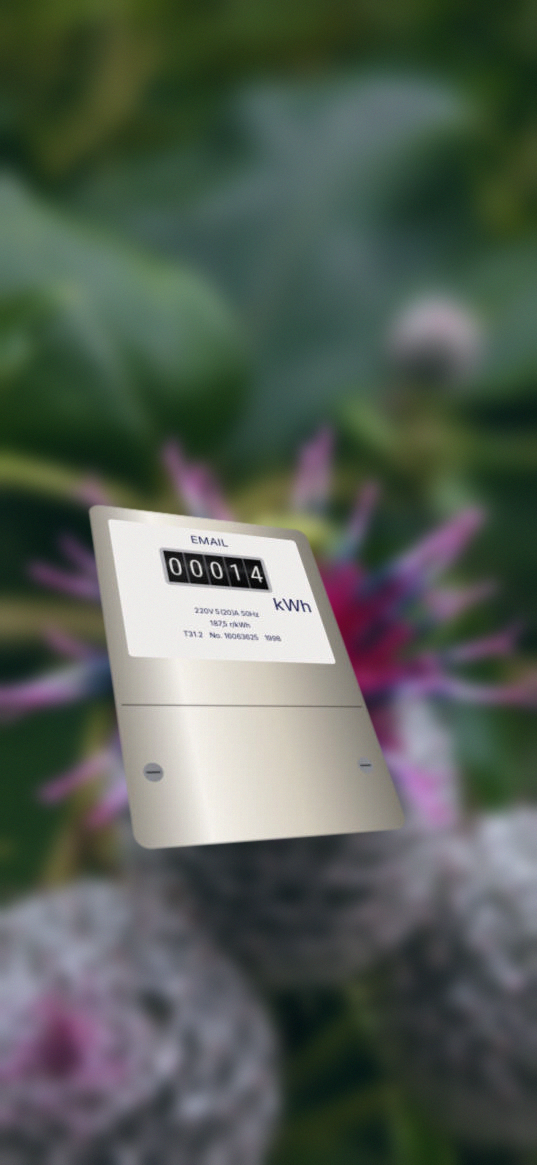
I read 14 kWh
